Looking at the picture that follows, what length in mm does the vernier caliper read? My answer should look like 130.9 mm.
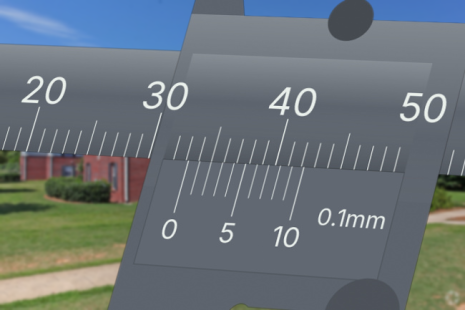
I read 33.2 mm
